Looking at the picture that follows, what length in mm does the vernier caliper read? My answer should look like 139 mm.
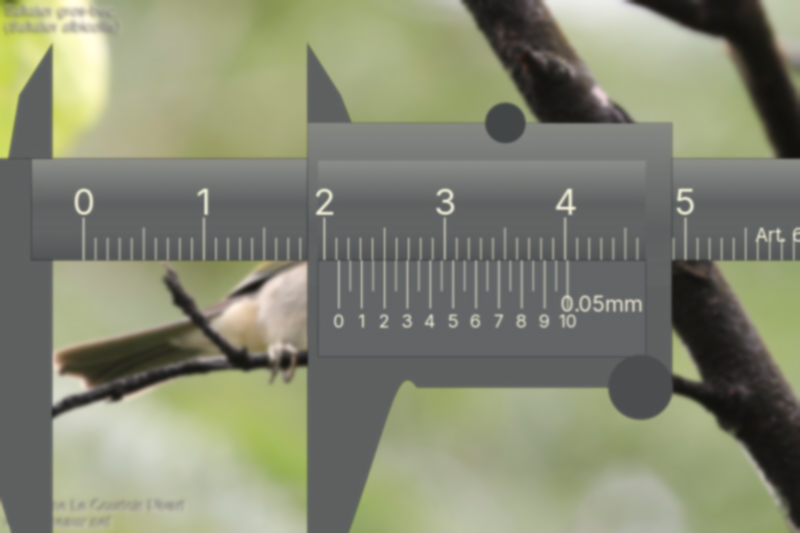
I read 21.2 mm
